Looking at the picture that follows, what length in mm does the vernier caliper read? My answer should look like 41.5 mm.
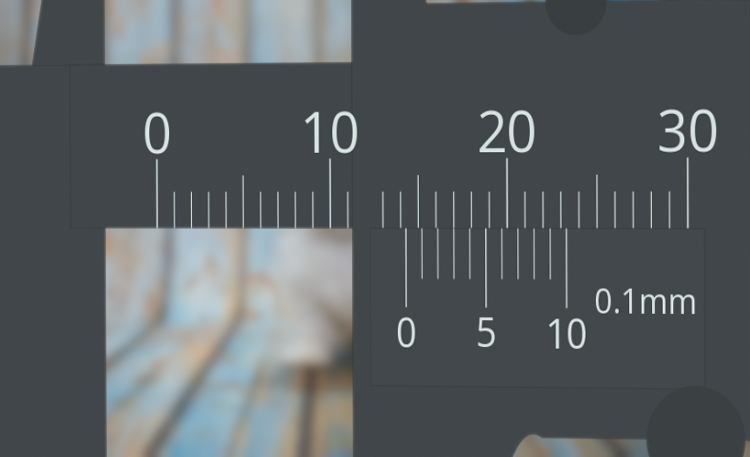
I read 14.3 mm
